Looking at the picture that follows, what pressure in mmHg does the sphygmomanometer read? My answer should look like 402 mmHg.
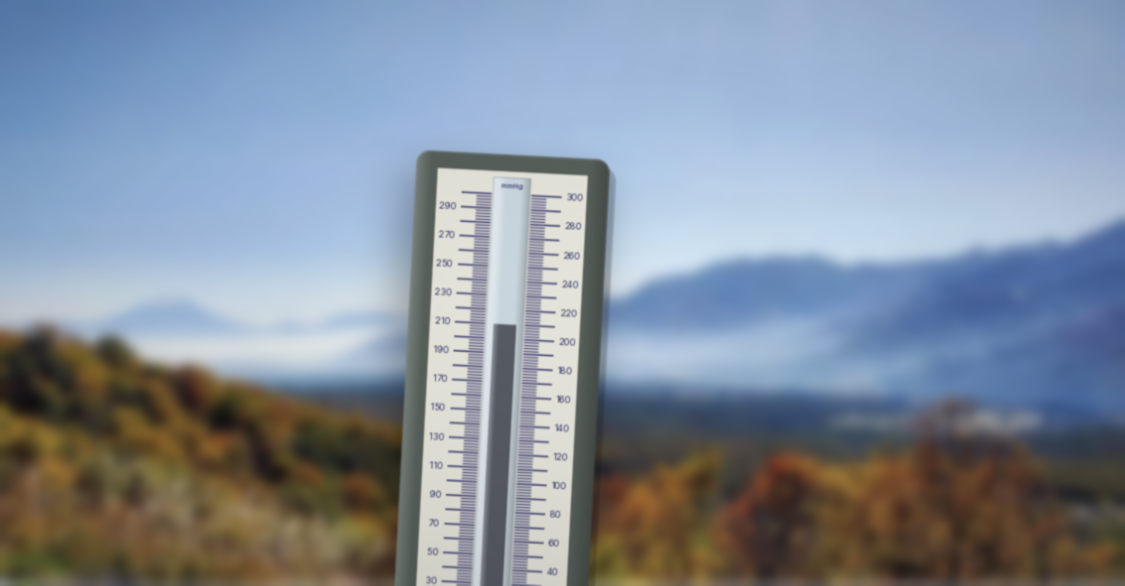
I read 210 mmHg
